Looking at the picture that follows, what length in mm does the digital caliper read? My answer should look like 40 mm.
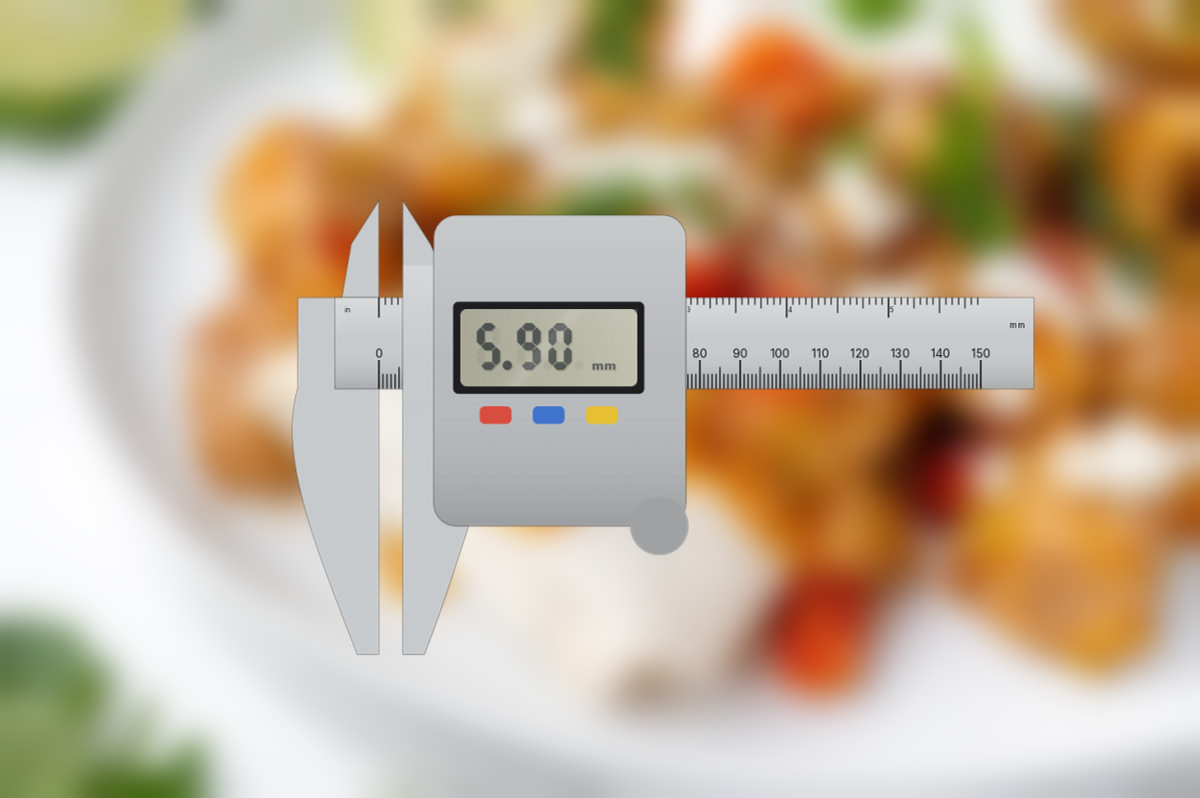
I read 5.90 mm
